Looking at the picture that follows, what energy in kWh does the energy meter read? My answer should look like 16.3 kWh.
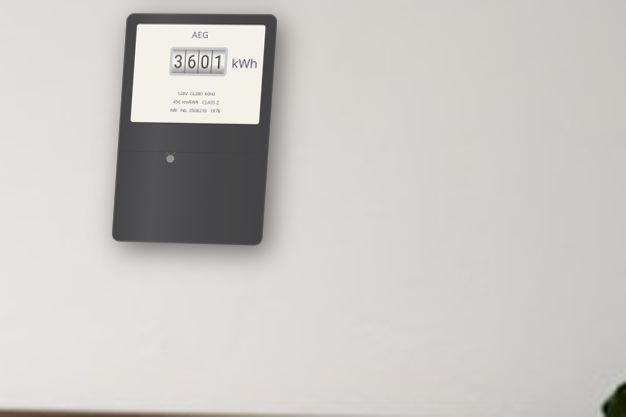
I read 3601 kWh
